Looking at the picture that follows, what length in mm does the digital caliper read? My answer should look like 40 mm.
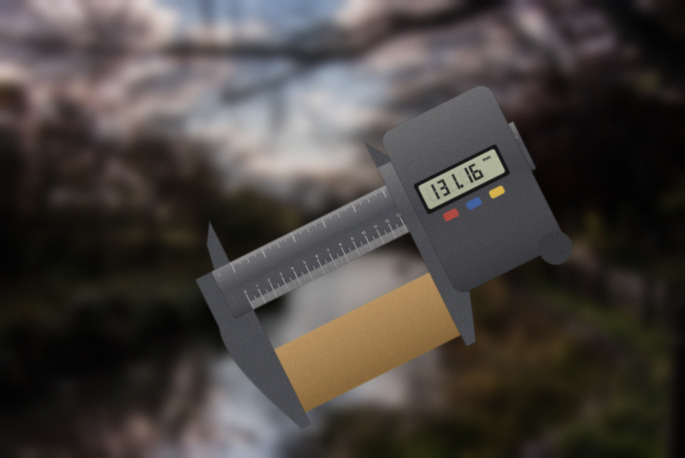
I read 131.16 mm
